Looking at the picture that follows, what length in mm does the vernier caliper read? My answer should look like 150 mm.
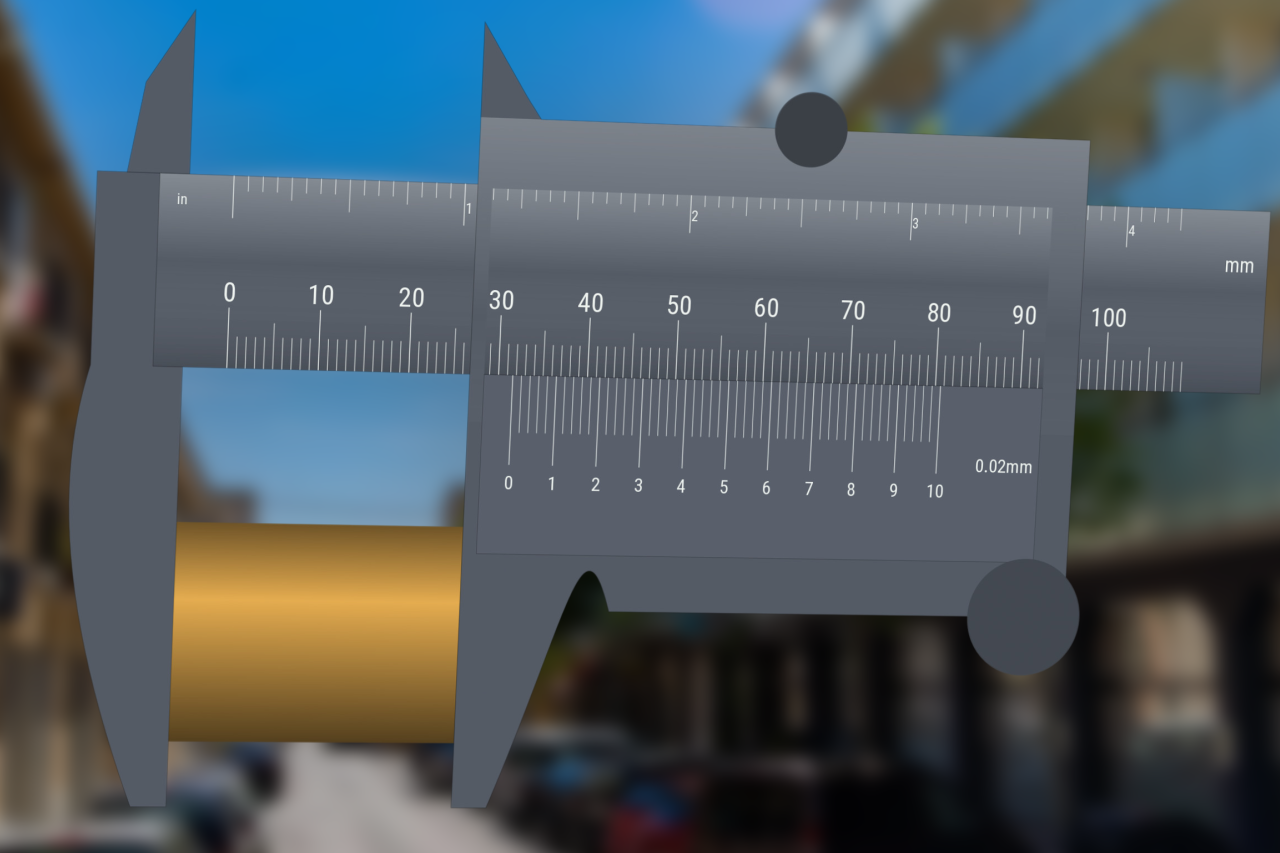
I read 31.6 mm
